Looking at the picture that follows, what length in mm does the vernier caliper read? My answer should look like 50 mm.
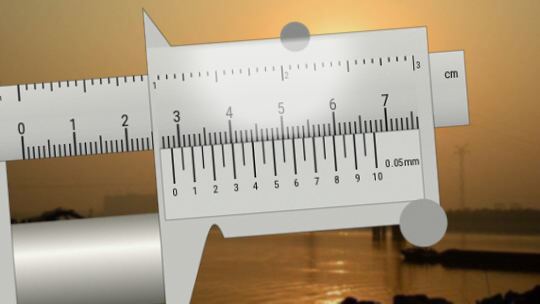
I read 28.5 mm
